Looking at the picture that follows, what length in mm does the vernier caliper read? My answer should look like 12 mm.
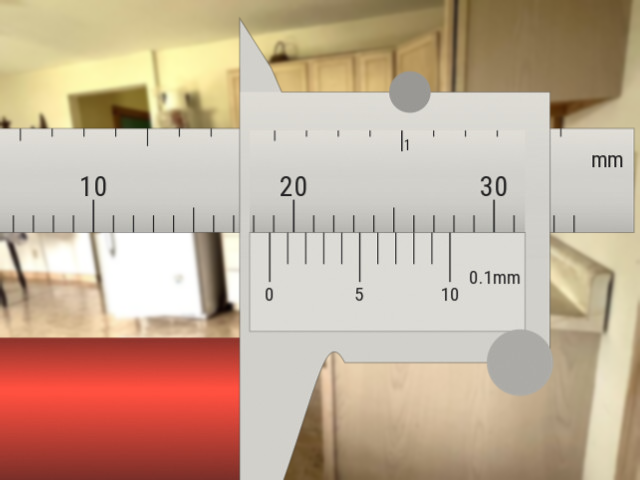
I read 18.8 mm
